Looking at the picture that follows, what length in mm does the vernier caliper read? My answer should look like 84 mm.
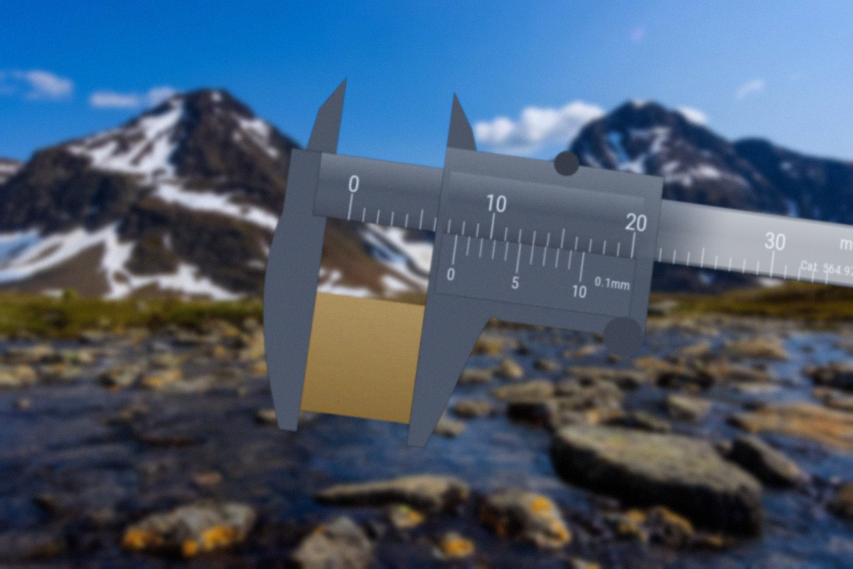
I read 7.6 mm
